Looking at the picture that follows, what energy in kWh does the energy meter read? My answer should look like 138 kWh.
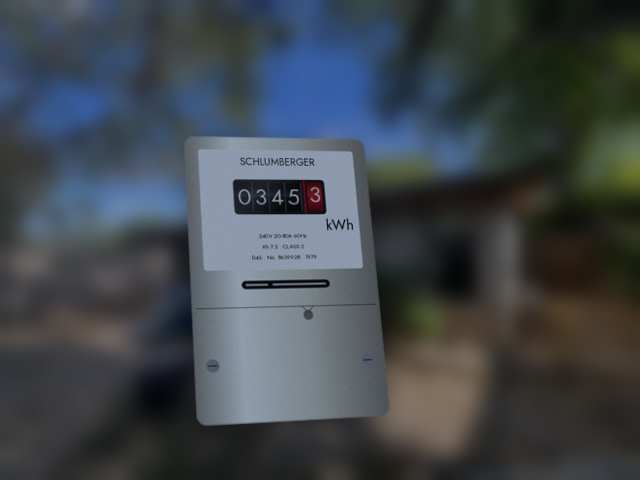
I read 345.3 kWh
